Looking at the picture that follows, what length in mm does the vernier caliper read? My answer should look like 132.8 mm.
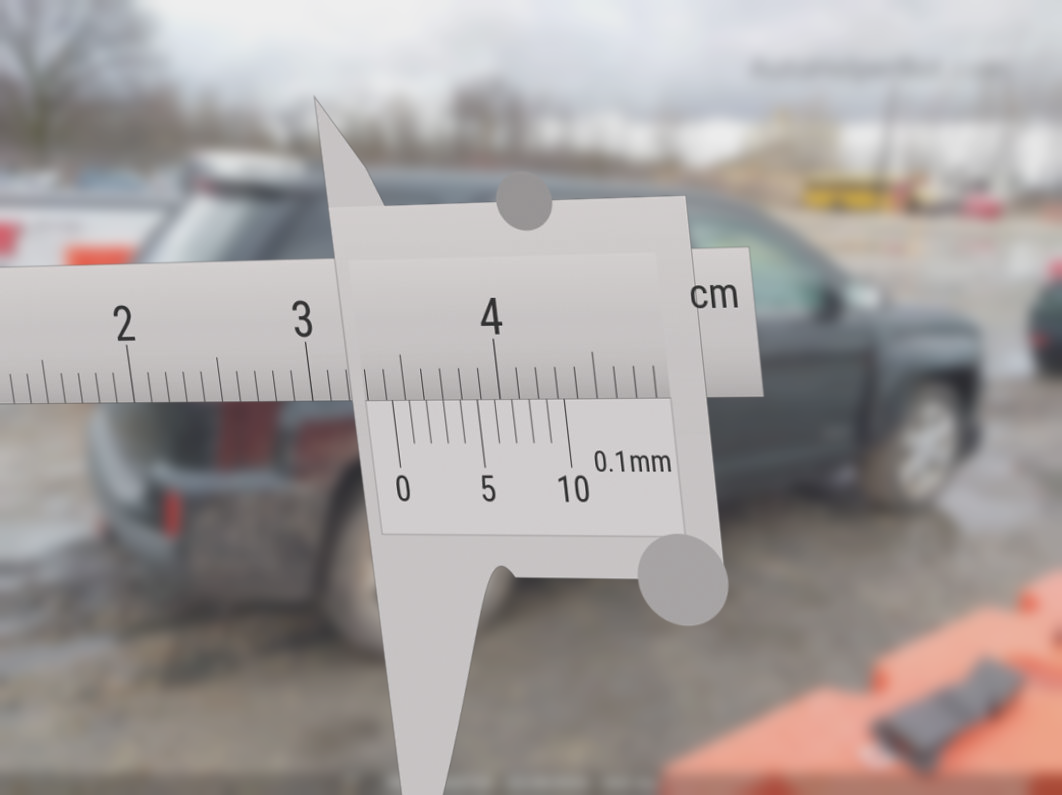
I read 34.3 mm
